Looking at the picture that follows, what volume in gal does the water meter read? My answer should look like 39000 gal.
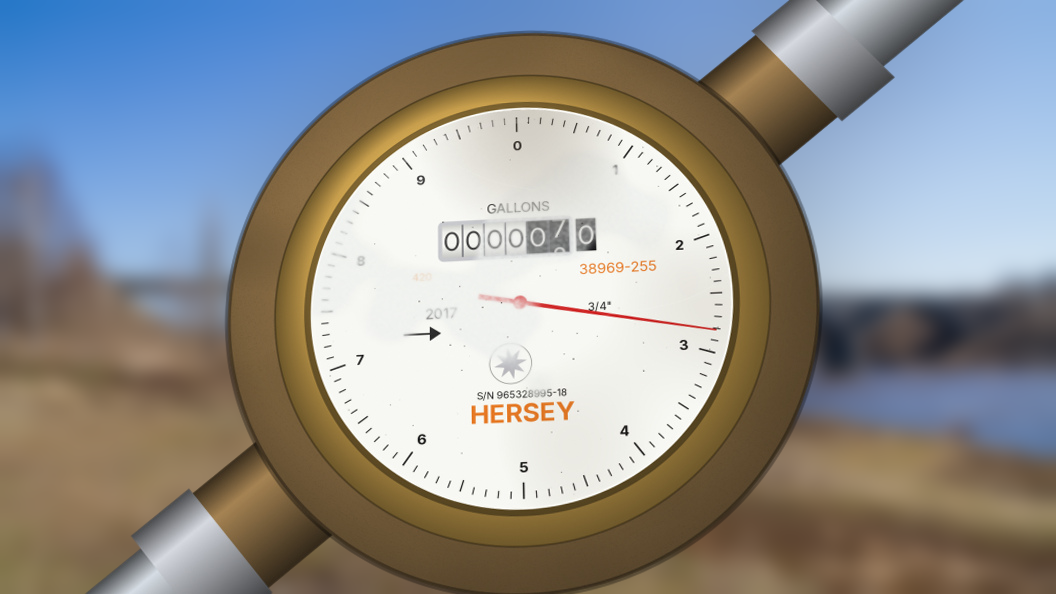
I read 72.8 gal
